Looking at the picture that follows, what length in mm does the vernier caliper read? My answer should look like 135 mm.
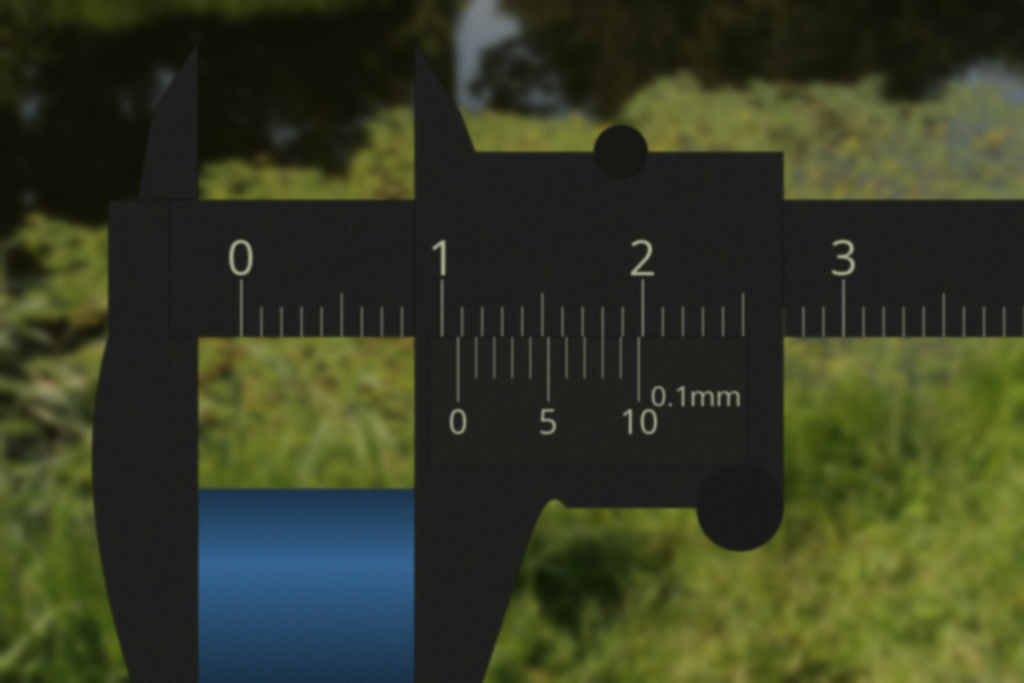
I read 10.8 mm
